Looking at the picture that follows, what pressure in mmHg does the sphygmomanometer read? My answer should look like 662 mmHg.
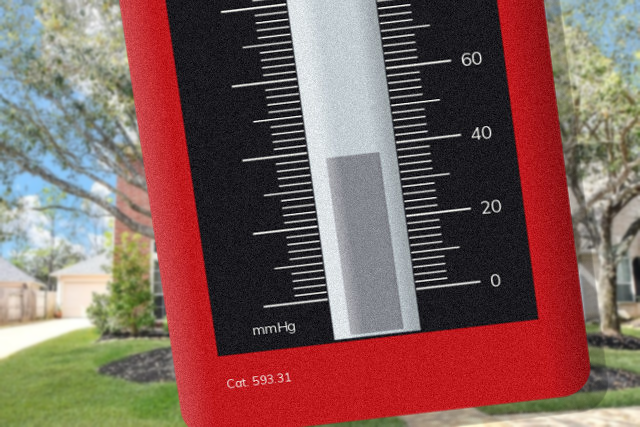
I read 38 mmHg
